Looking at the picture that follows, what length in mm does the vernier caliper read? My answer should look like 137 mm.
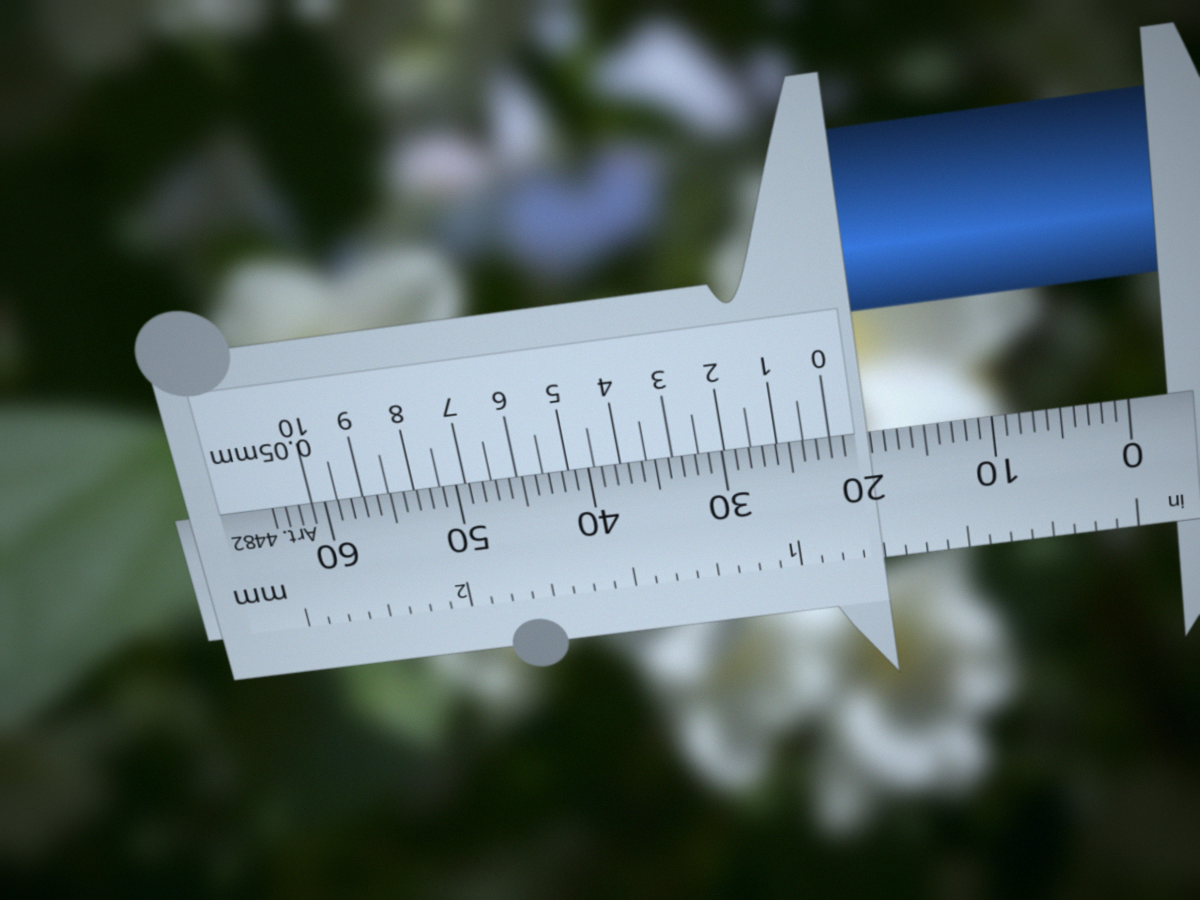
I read 22.0 mm
